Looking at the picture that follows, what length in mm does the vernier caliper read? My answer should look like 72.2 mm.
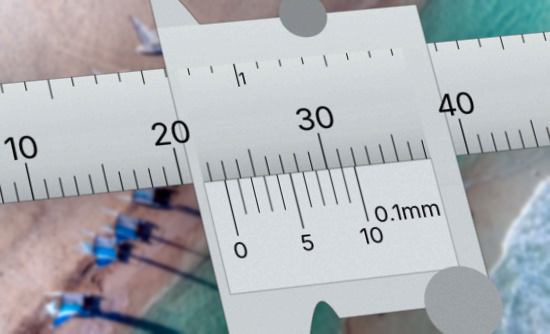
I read 22.9 mm
